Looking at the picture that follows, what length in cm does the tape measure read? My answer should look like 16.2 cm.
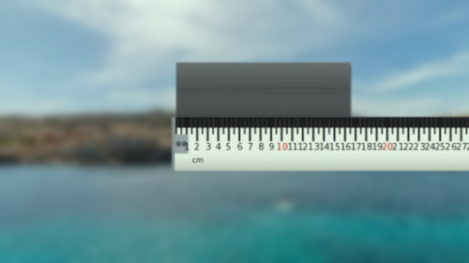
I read 16.5 cm
